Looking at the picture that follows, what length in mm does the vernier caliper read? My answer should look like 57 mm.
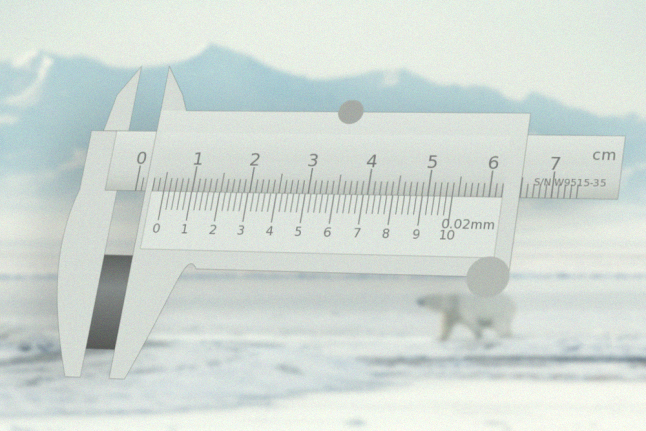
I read 5.0 mm
